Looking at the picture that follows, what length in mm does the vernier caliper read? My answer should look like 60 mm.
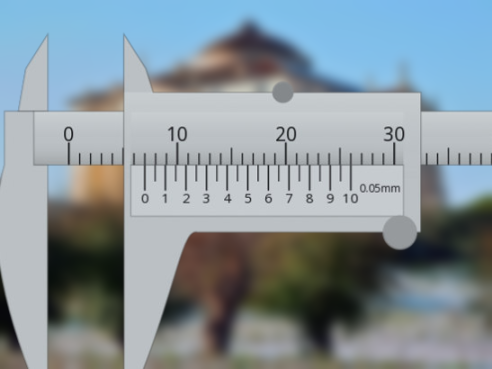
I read 7.0 mm
